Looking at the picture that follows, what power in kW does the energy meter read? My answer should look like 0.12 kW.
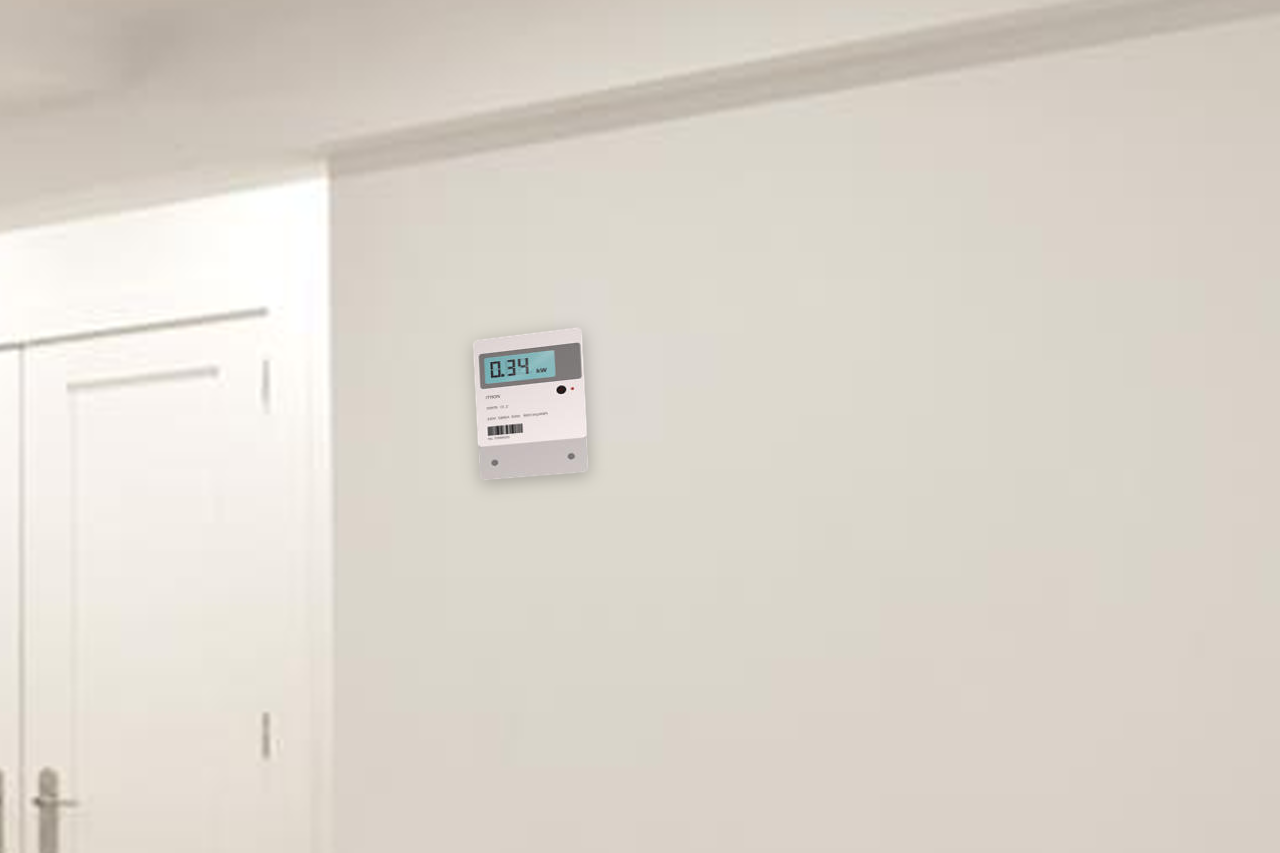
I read 0.34 kW
